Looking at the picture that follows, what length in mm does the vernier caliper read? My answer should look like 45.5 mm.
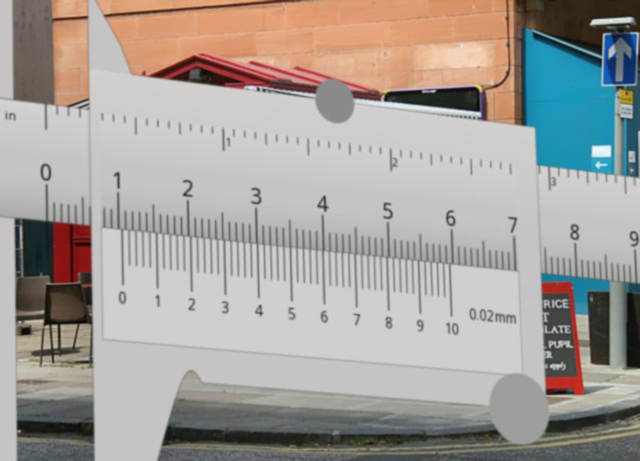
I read 10.5 mm
